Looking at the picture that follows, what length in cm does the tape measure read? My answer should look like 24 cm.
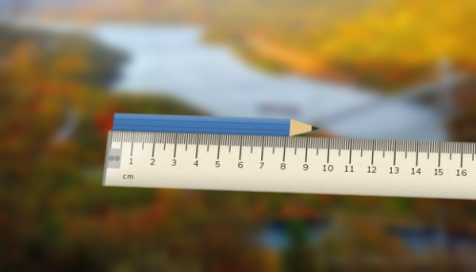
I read 9.5 cm
